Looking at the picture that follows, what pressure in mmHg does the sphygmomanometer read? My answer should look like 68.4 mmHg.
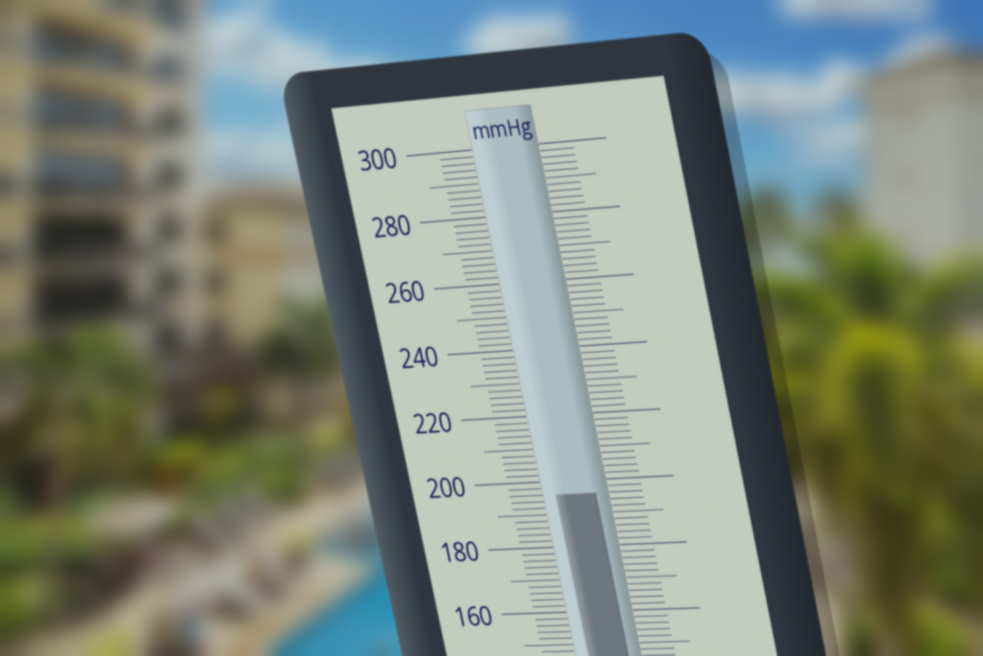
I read 196 mmHg
